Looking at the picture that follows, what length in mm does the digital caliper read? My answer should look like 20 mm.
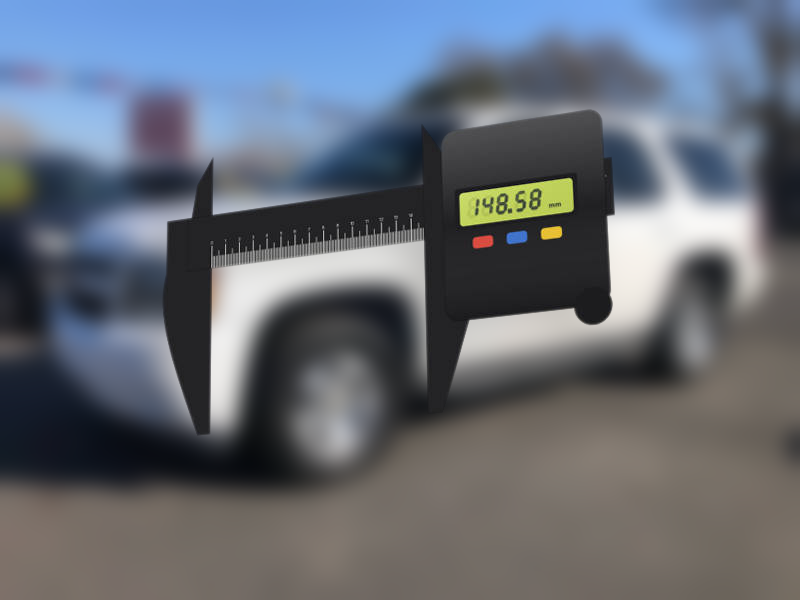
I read 148.58 mm
